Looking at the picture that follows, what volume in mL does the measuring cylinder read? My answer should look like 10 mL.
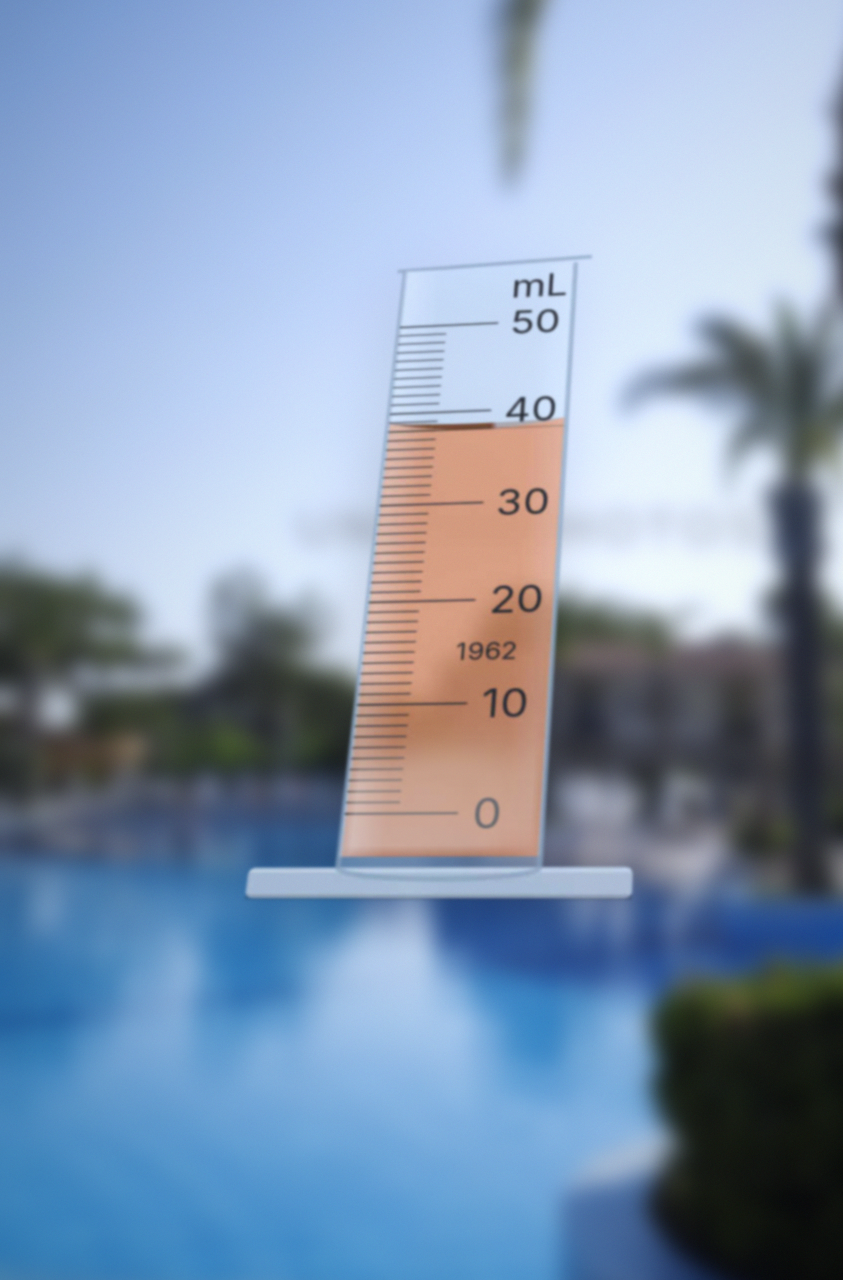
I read 38 mL
